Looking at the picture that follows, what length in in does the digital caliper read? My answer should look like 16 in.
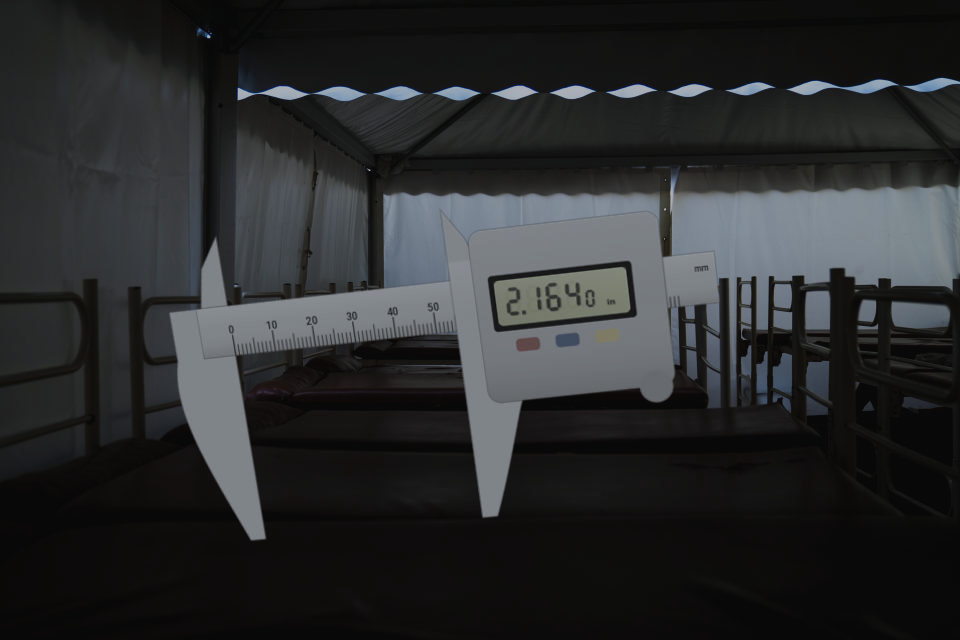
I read 2.1640 in
